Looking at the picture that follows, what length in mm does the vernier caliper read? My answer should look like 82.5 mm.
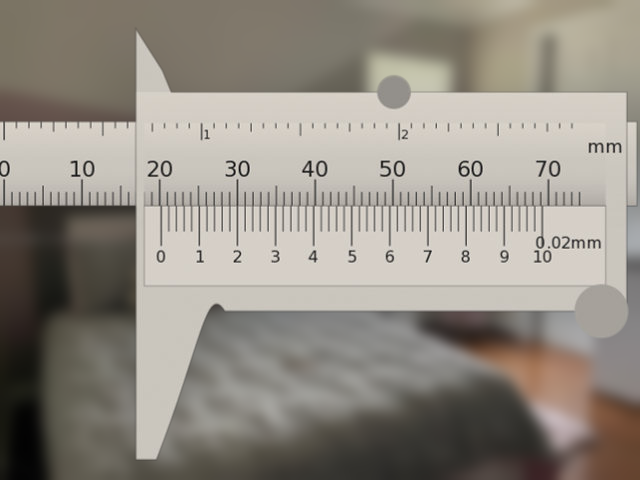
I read 20.2 mm
